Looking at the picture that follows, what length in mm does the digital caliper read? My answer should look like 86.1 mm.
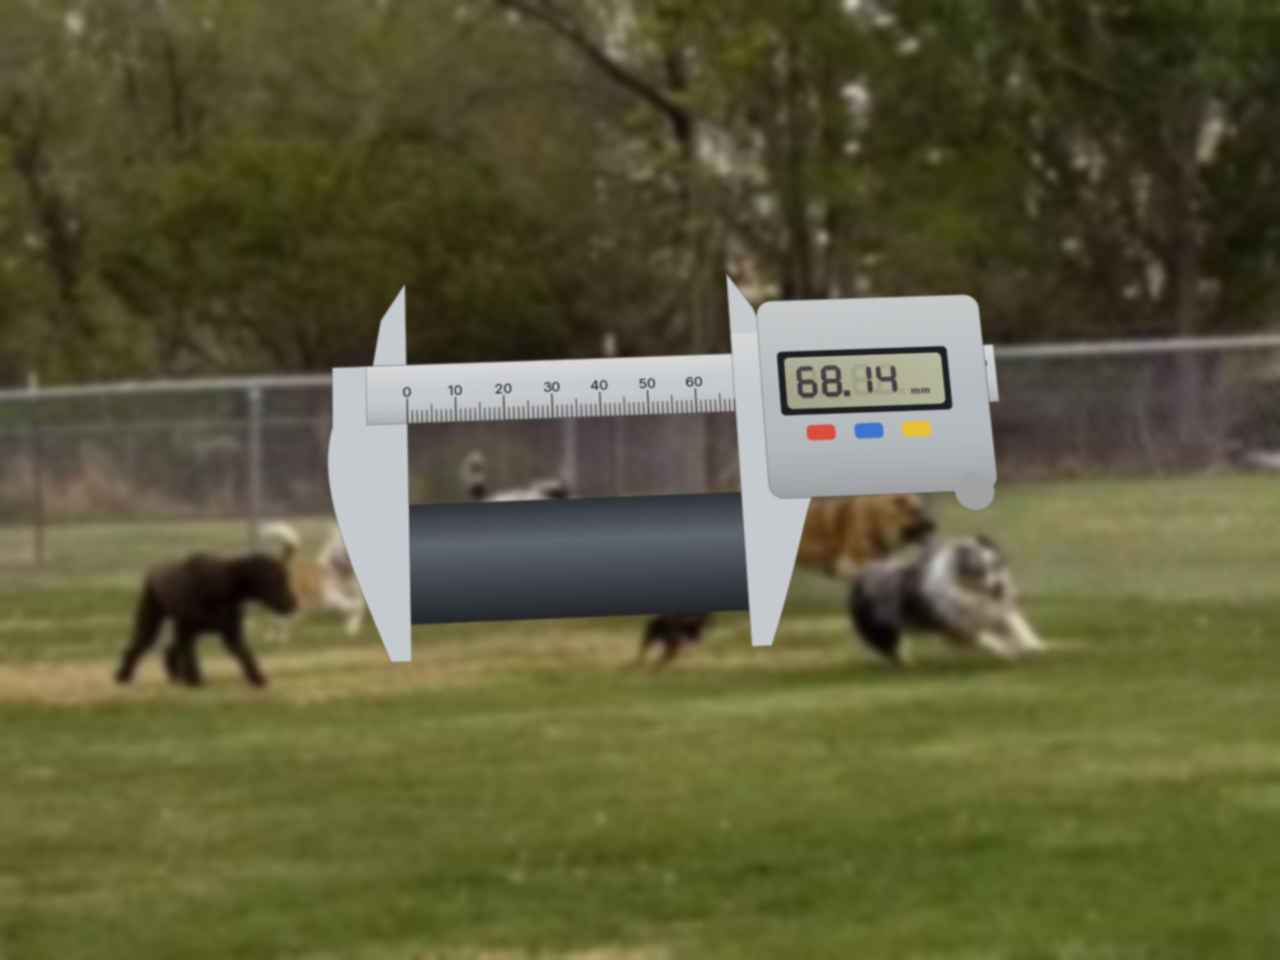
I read 68.14 mm
